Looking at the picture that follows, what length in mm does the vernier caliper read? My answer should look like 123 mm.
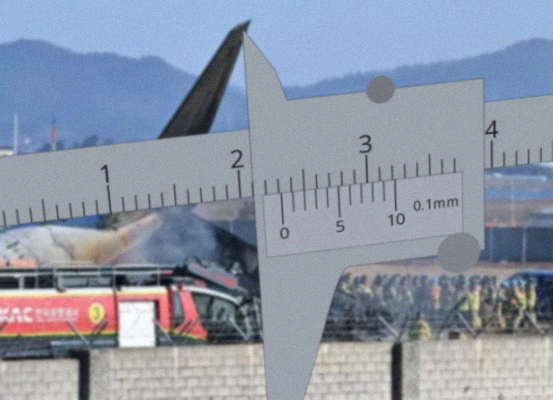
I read 23.2 mm
